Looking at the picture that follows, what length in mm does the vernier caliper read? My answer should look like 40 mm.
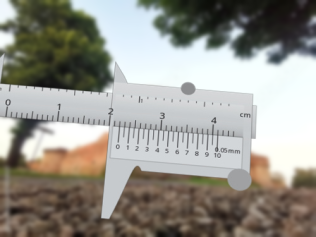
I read 22.0 mm
